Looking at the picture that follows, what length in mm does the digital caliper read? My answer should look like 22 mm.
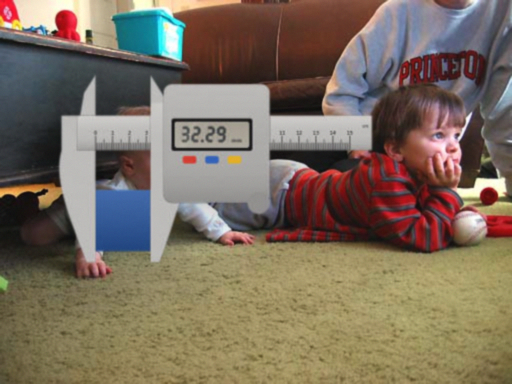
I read 32.29 mm
